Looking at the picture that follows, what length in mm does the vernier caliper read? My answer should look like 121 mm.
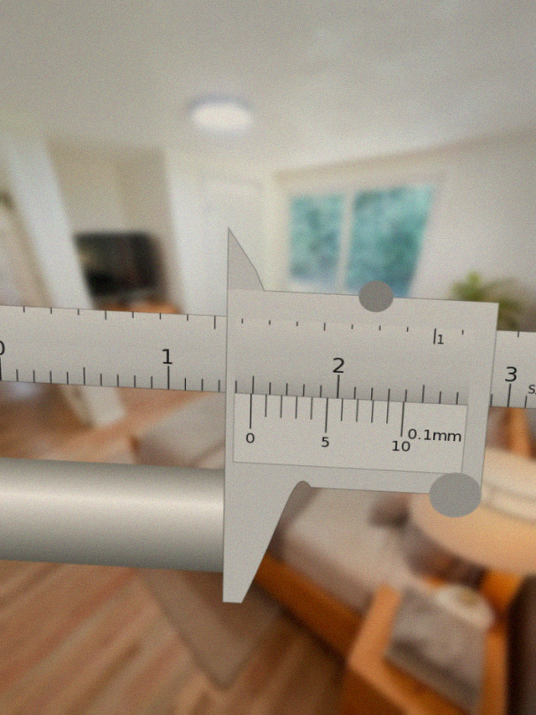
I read 14.9 mm
